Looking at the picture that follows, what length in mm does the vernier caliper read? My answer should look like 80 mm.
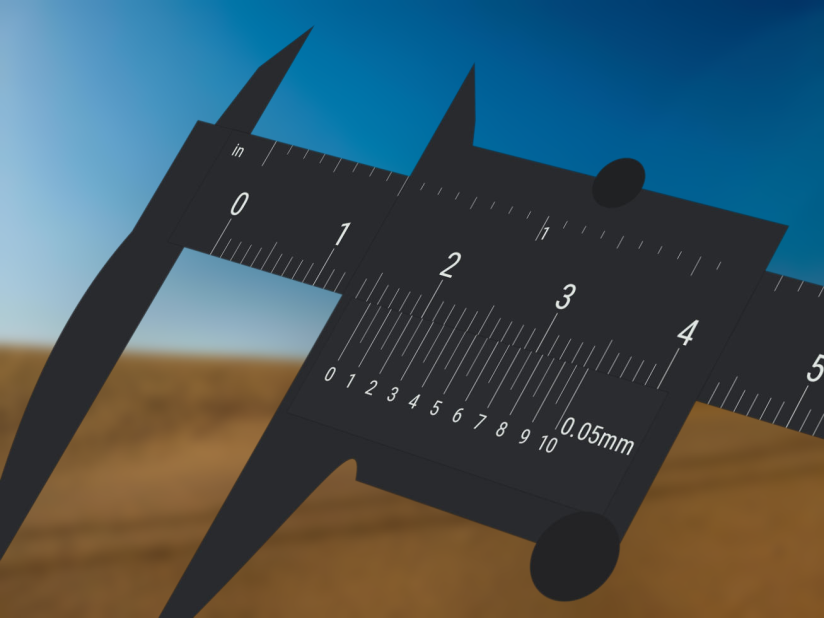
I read 15.4 mm
